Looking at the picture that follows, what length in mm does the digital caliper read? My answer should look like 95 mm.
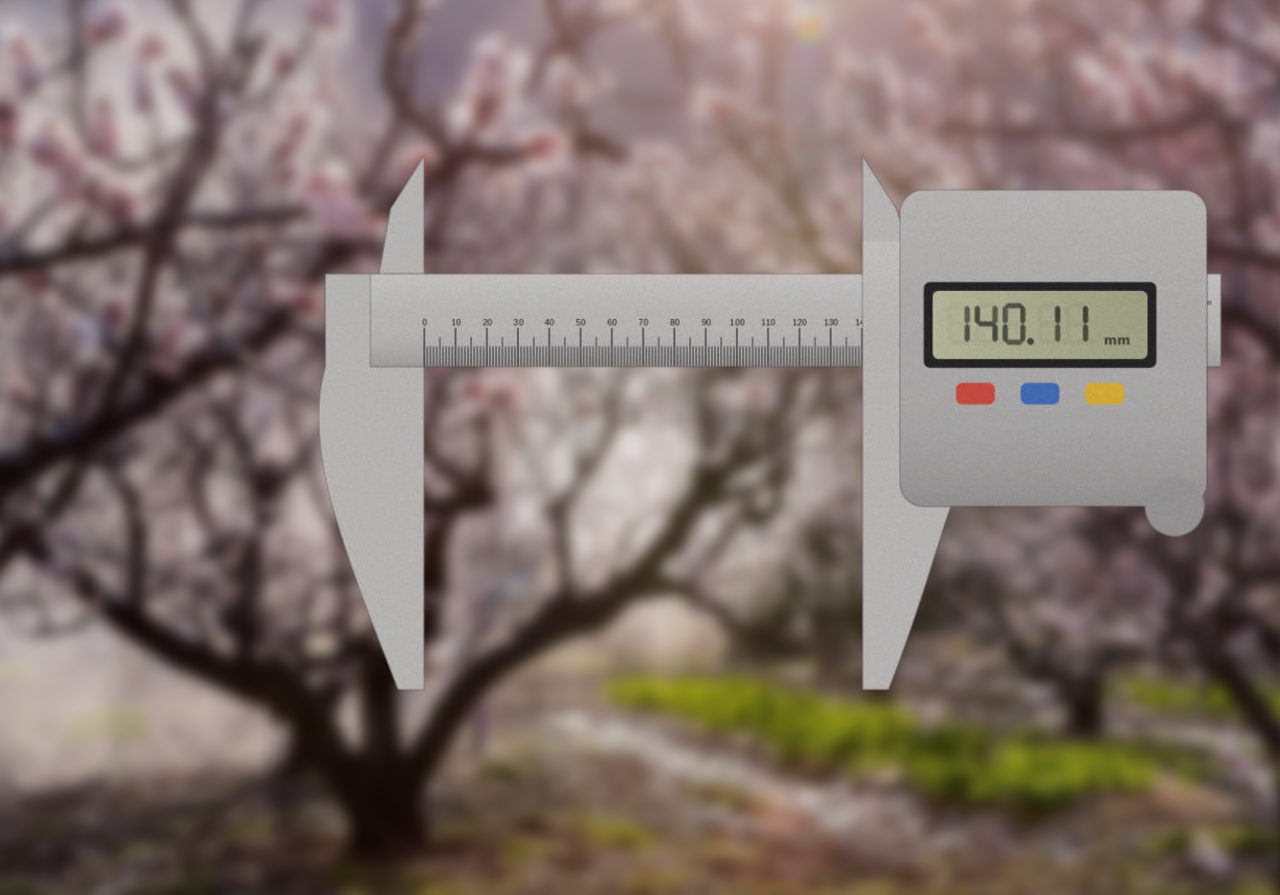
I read 140.11 mm
